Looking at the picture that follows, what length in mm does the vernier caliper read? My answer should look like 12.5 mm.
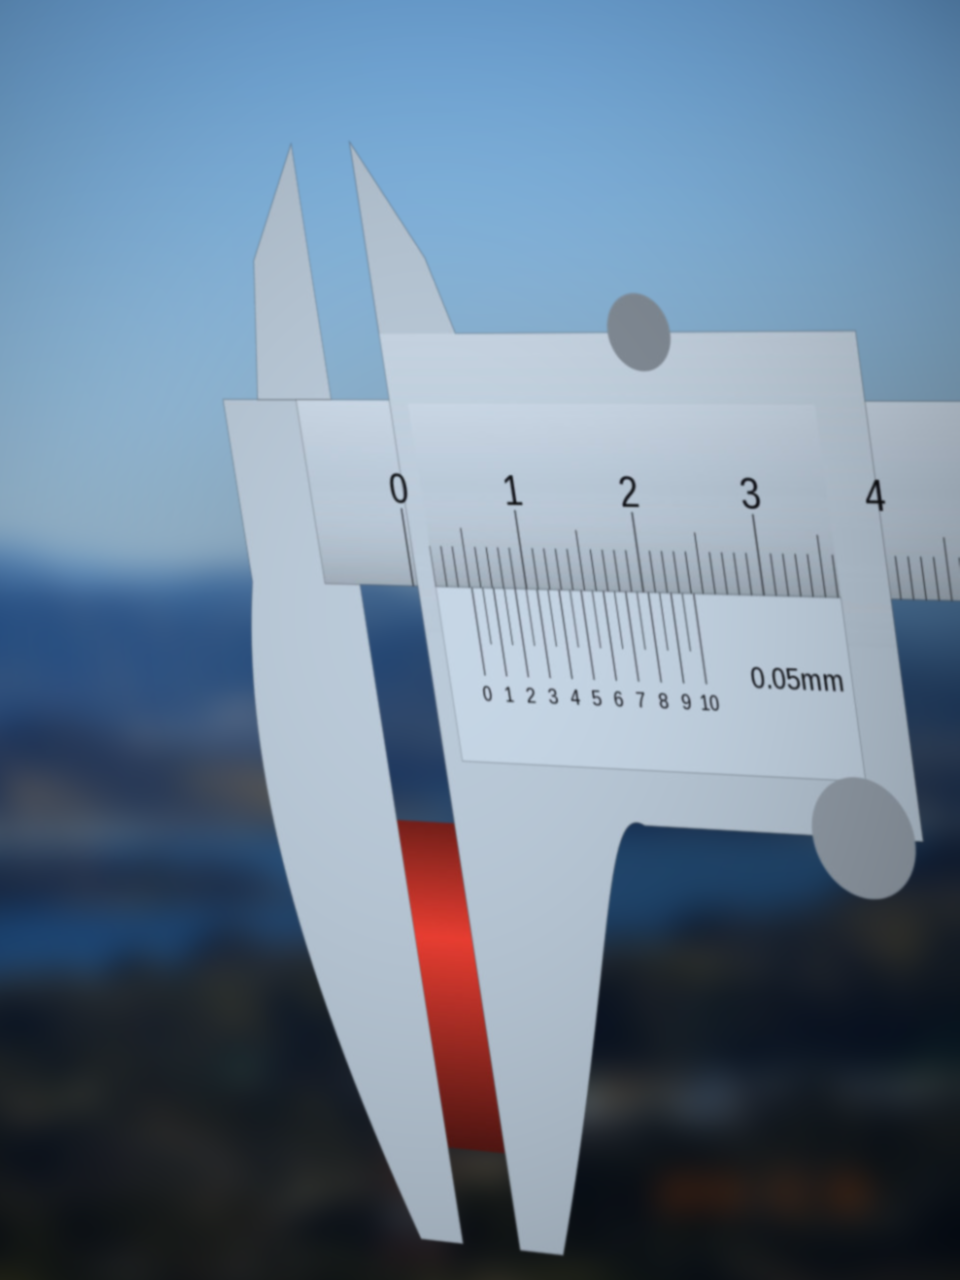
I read 5.2 mm
